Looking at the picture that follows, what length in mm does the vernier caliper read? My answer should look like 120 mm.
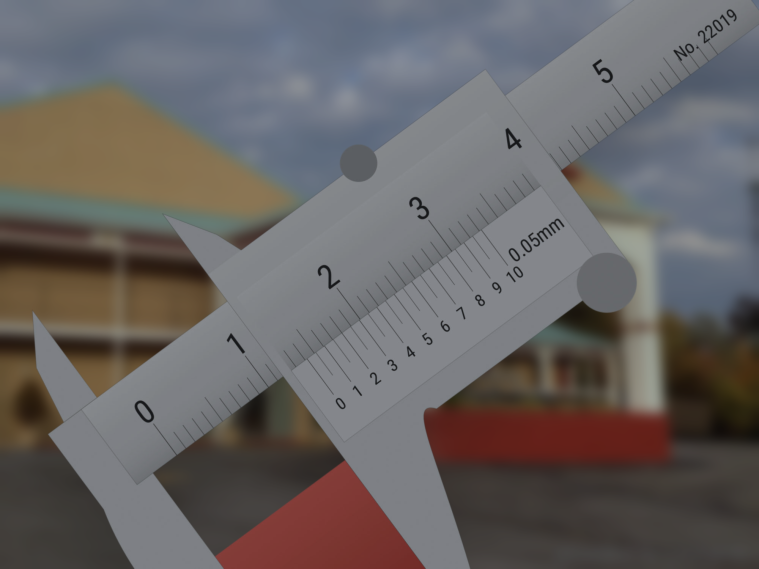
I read 14.2 mm
